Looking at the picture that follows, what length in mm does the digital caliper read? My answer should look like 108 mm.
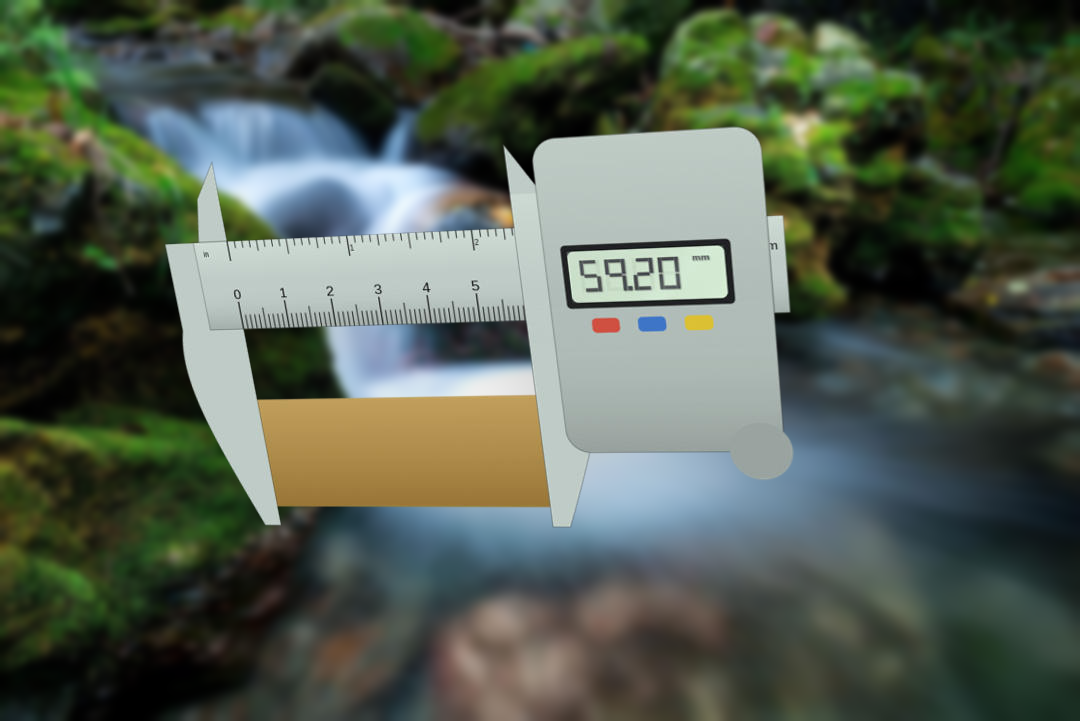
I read 59.20 mm
